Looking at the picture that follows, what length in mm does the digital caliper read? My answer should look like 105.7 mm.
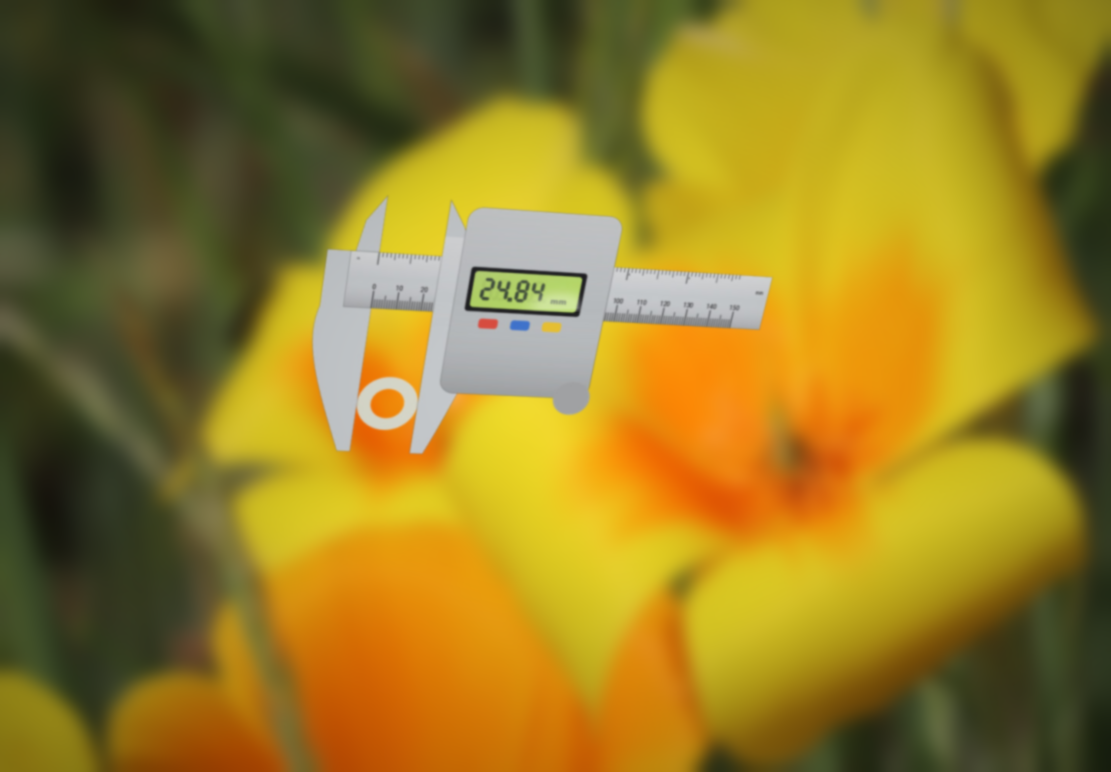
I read 24.84 mm
